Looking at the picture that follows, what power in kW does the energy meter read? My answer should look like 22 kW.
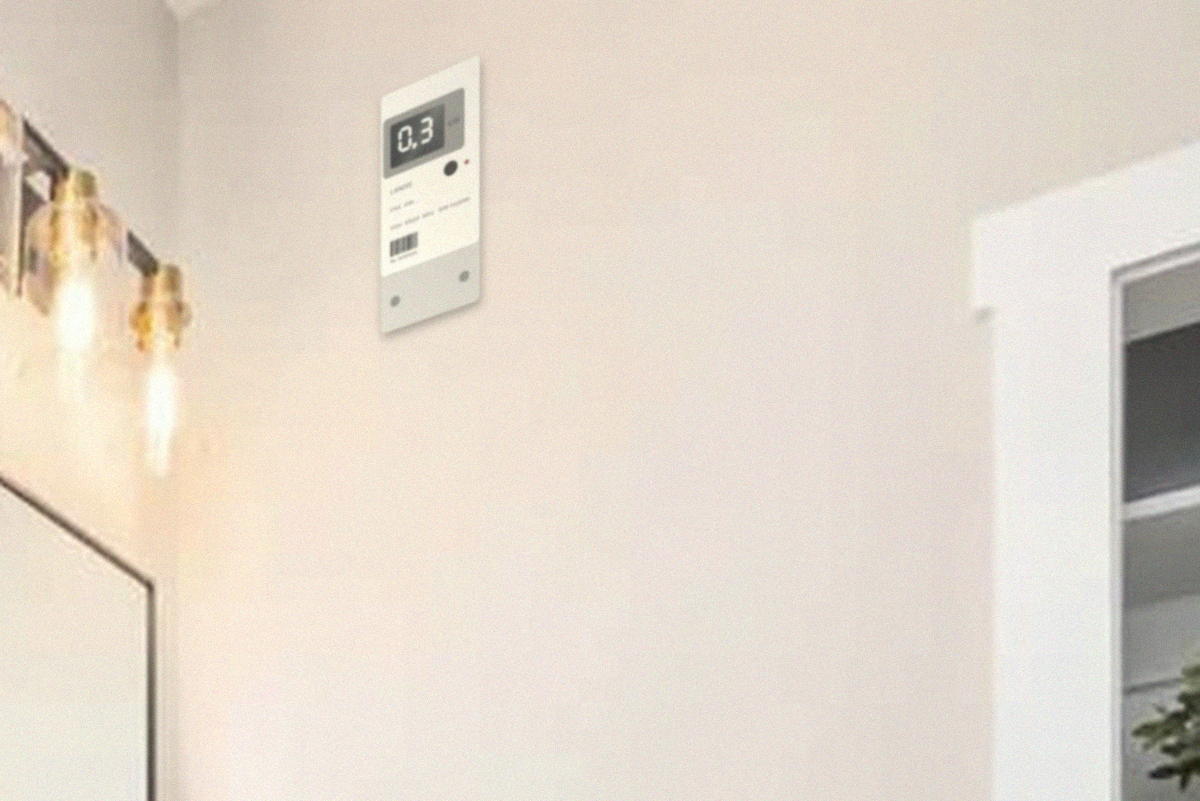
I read 0.3 kW
